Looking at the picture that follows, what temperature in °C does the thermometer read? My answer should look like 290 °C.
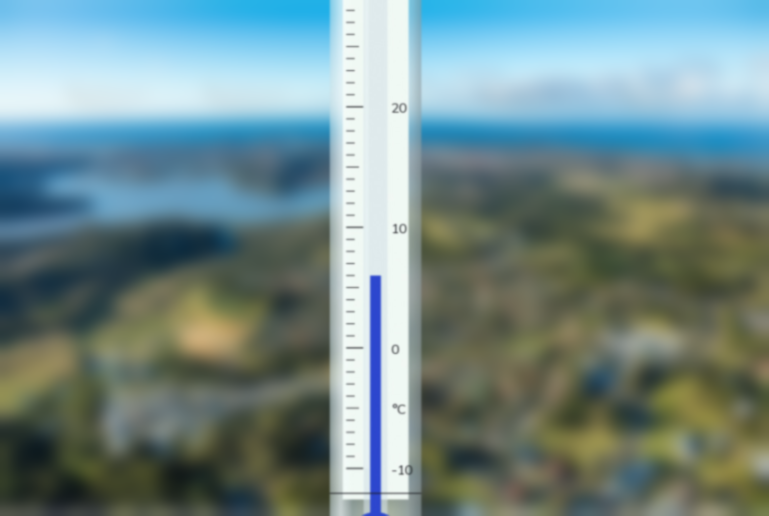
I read 6 °C
